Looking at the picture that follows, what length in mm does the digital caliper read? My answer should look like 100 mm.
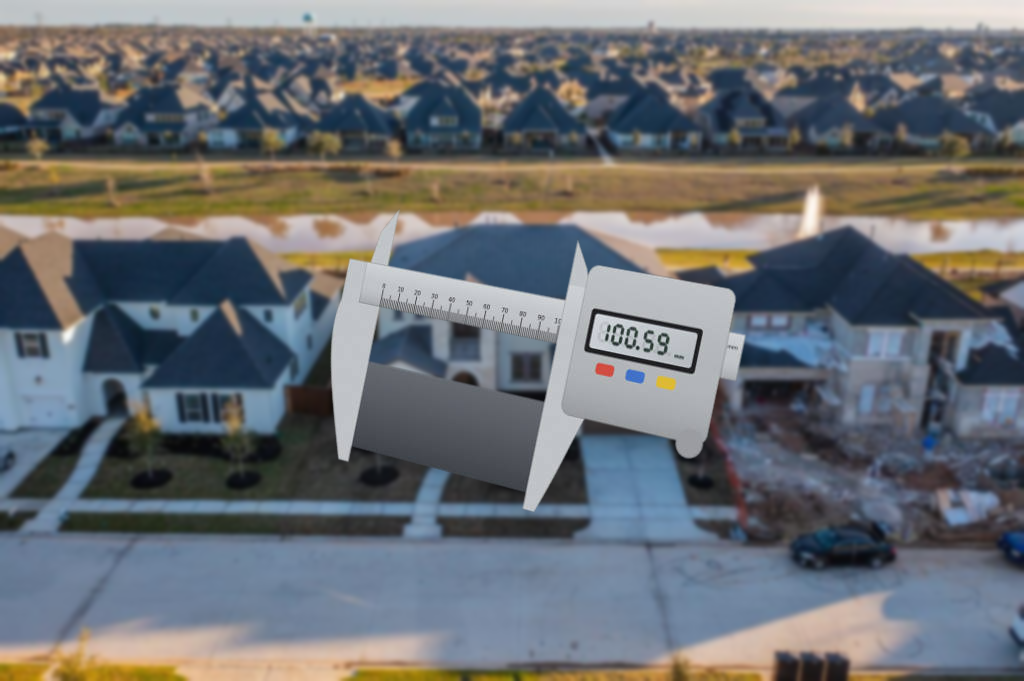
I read 100.59 mm
